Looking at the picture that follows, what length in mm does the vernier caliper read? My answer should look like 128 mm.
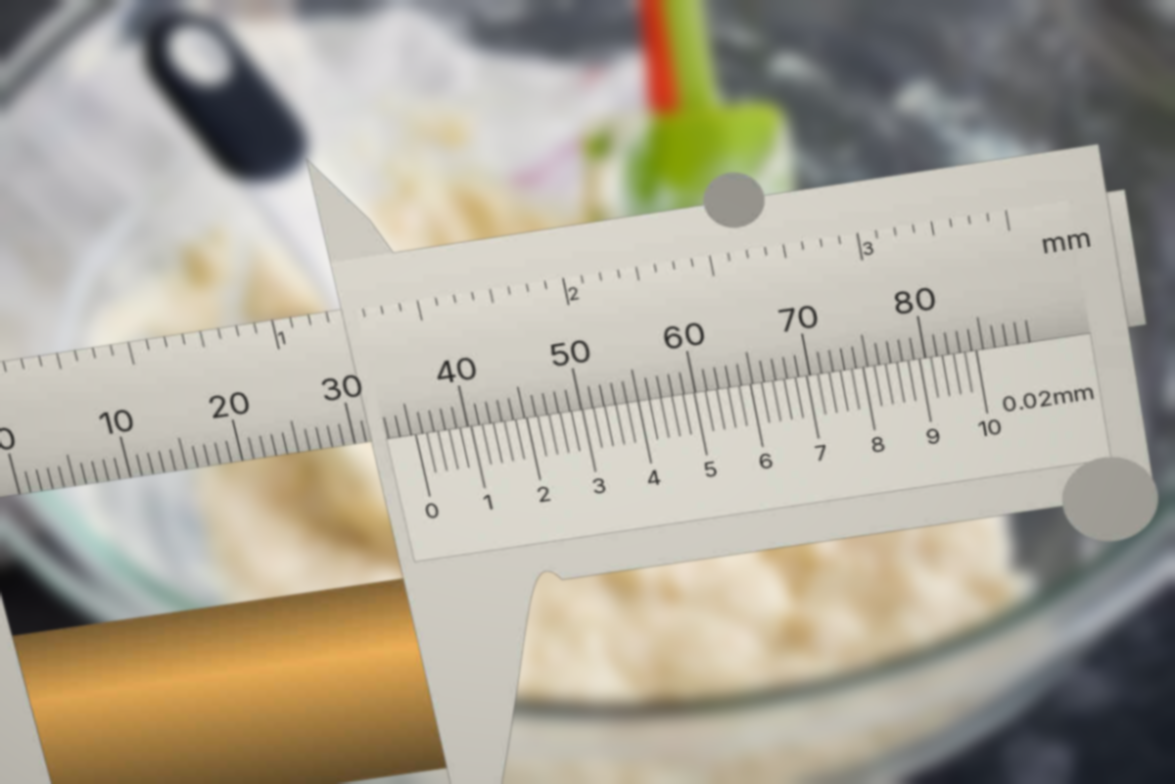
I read 35.4 mm
